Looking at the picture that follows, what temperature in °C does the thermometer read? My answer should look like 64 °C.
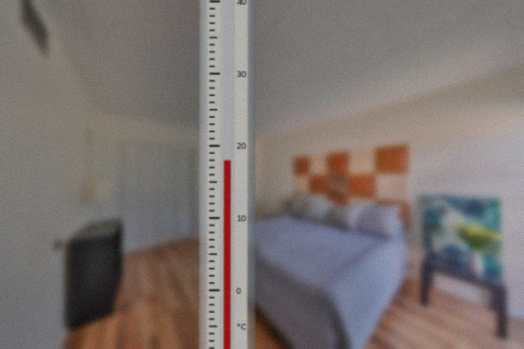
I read 18 °C
